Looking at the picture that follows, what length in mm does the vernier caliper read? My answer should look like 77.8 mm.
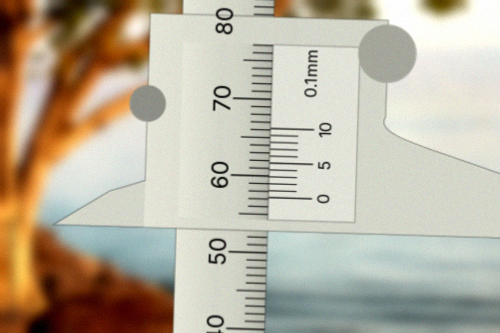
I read 57.2 mm
